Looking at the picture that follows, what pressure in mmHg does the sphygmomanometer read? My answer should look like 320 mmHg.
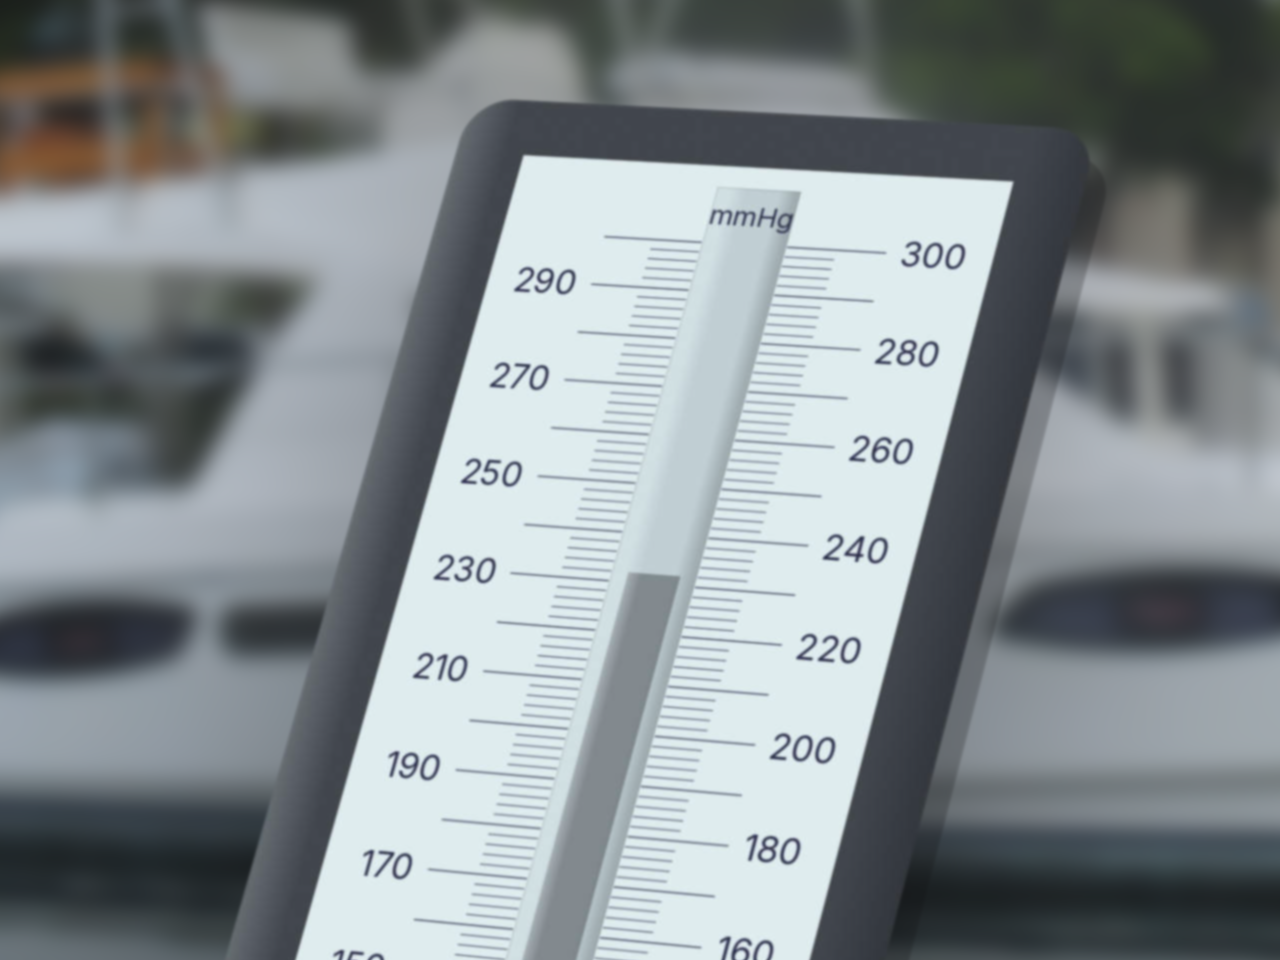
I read 232 mmHg
